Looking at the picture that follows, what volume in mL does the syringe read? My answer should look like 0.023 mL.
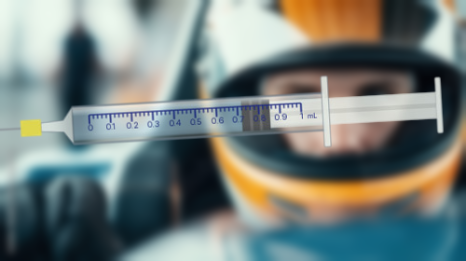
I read 0.72 mL
